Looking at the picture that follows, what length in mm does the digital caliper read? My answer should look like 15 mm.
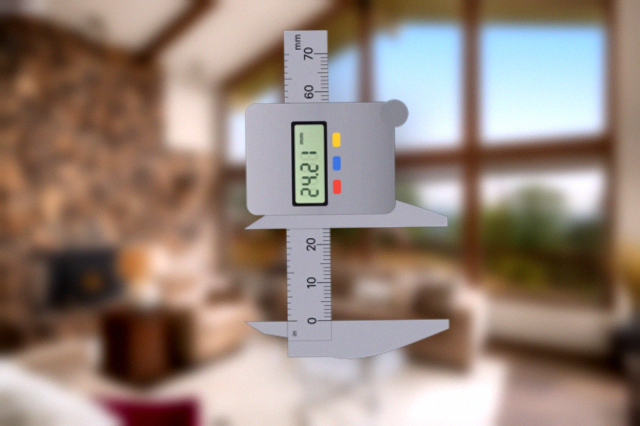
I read 24.21 mm
